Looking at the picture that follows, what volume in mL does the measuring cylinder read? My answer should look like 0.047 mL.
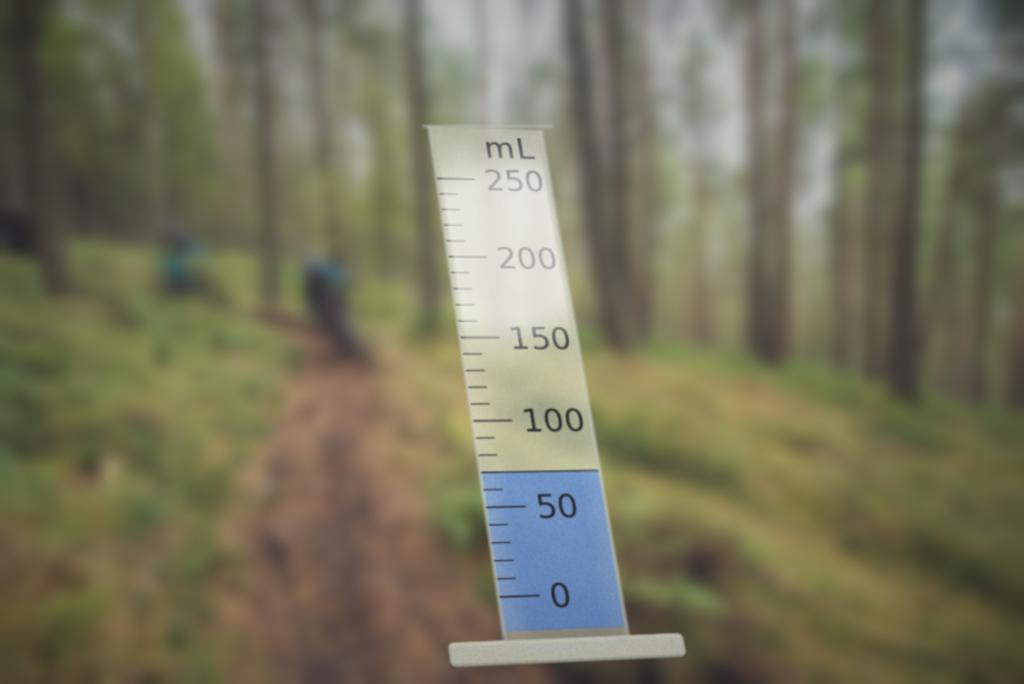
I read 70 mL
